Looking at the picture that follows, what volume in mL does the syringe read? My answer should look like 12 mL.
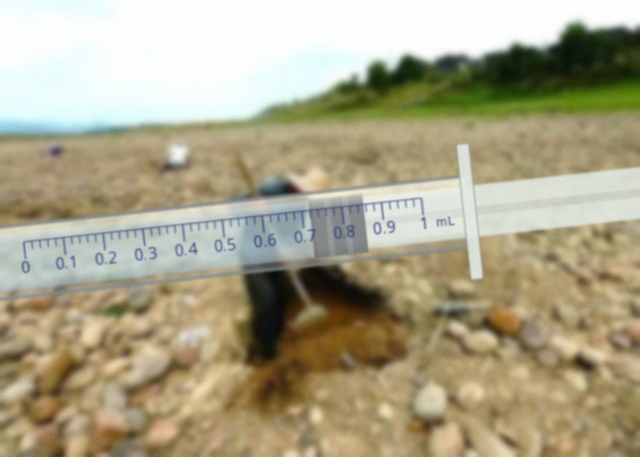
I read 0.72 mL
